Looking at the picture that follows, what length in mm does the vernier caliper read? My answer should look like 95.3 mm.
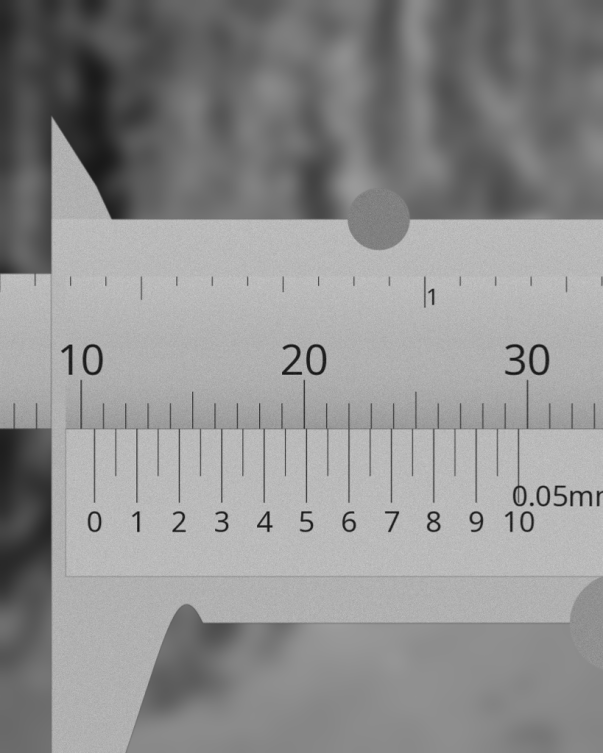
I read 10.60 mm
